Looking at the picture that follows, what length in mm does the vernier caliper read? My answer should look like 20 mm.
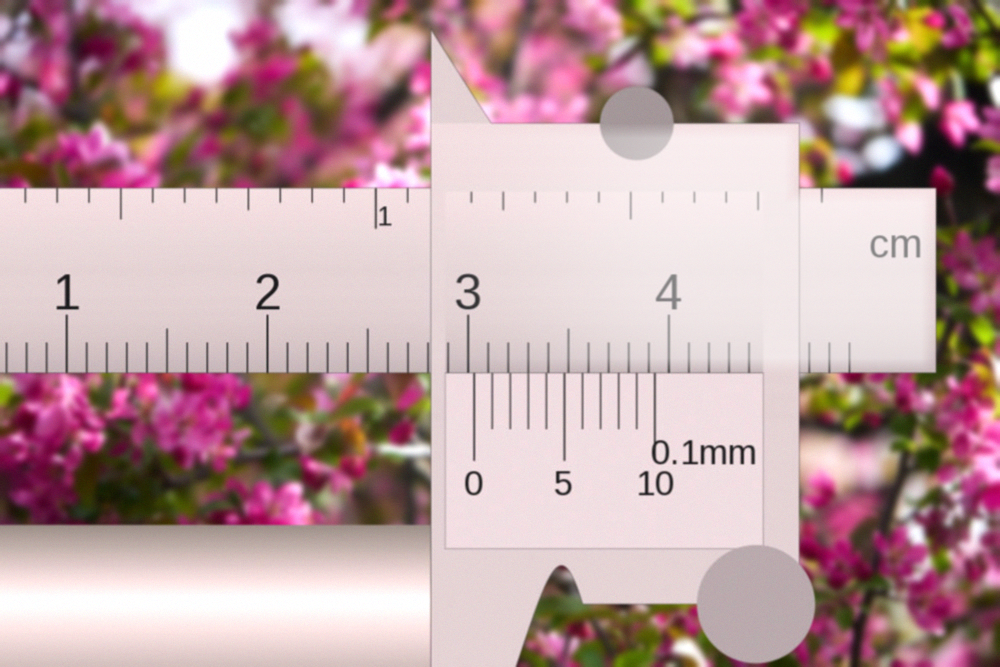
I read 30.3 mm
